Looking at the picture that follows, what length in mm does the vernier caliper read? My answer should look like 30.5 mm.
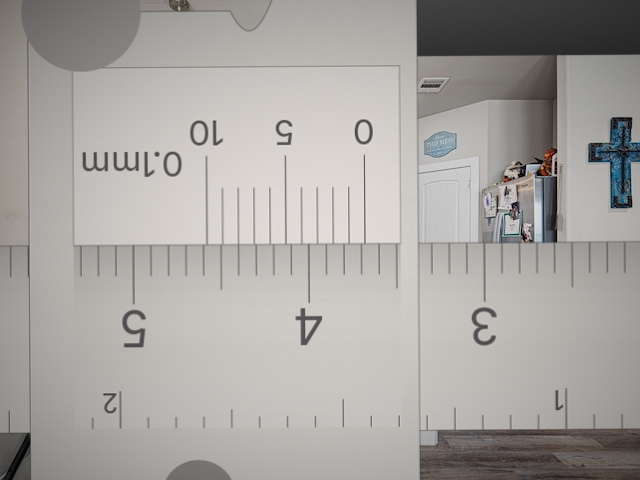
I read 36.8 mm
